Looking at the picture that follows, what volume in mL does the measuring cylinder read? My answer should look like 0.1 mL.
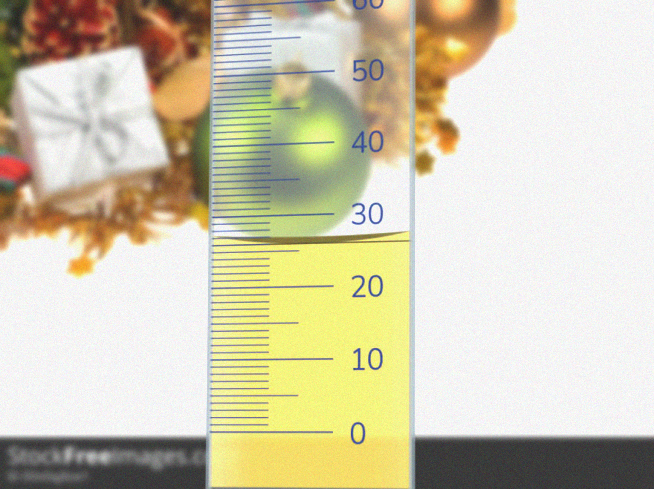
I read 26 mL
